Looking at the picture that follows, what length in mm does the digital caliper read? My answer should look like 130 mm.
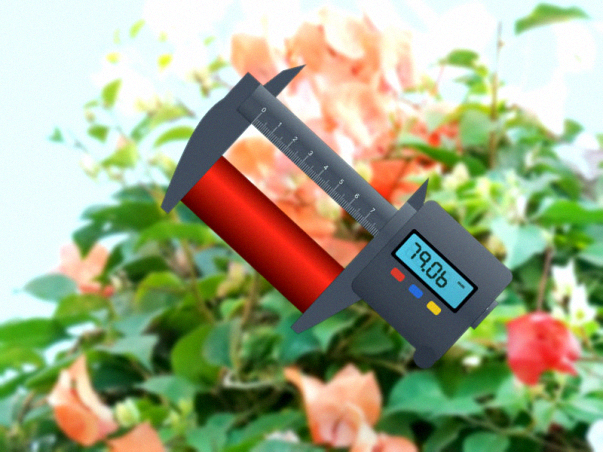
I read 79.06 mm
